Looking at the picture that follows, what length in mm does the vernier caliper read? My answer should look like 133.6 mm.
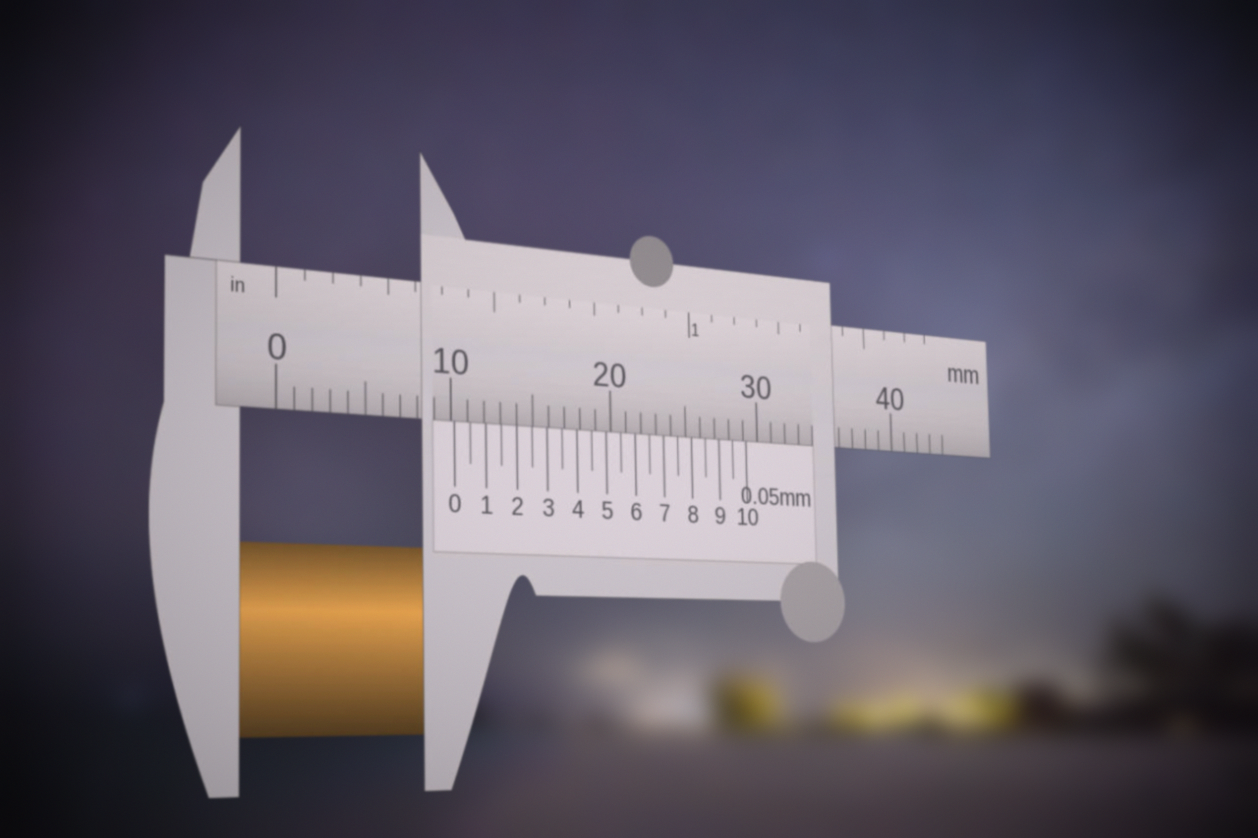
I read 10.2 mm
